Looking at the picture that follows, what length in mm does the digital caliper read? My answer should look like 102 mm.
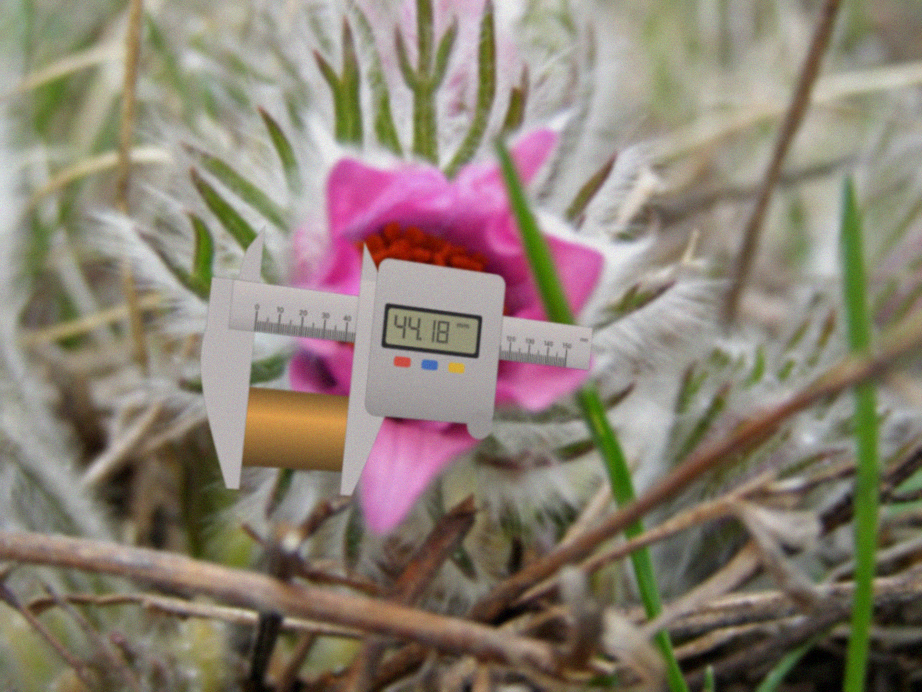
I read 44.18 mm
